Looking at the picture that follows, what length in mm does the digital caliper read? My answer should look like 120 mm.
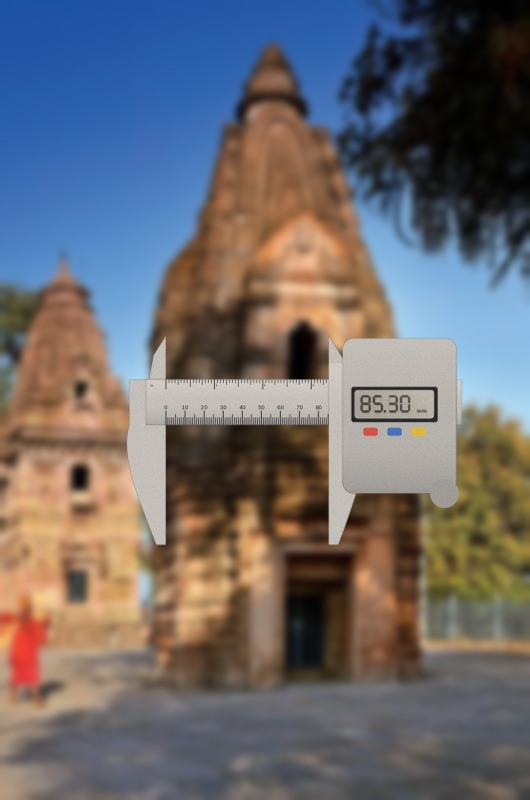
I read 85.30 mm
